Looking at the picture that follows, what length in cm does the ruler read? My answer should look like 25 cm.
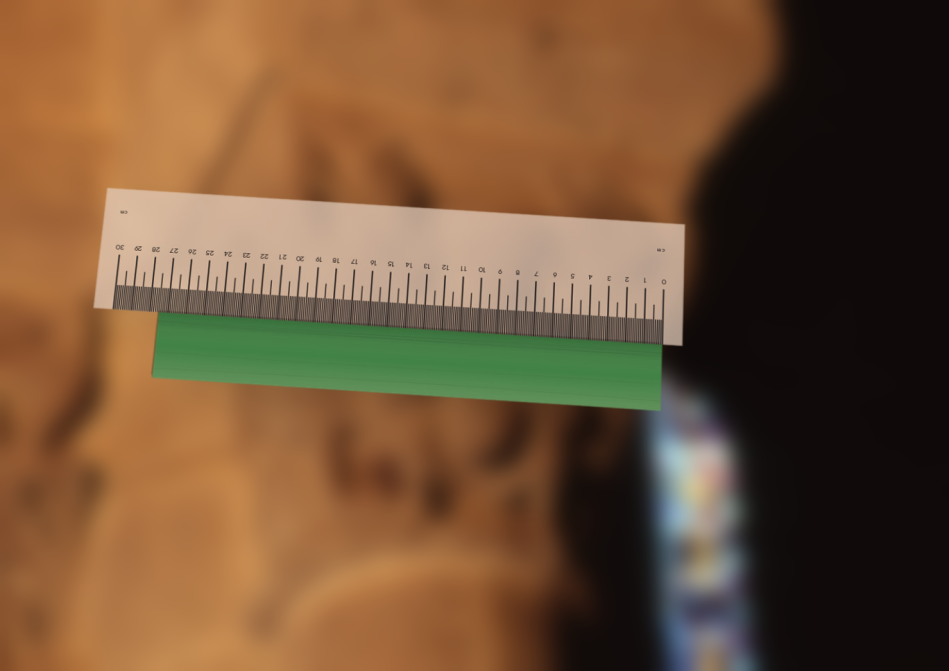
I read 27.5 cm
